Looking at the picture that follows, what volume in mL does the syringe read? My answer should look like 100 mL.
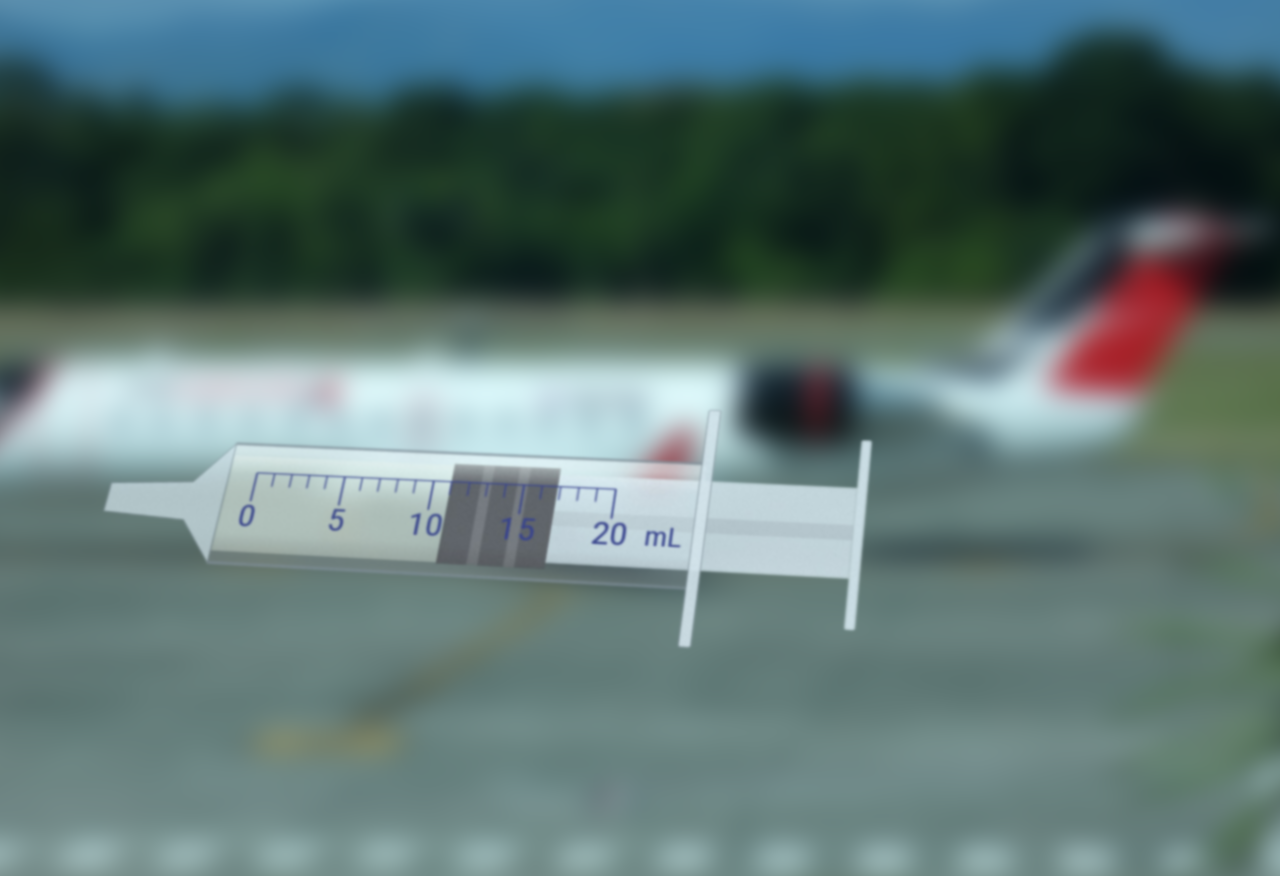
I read 11 mL
